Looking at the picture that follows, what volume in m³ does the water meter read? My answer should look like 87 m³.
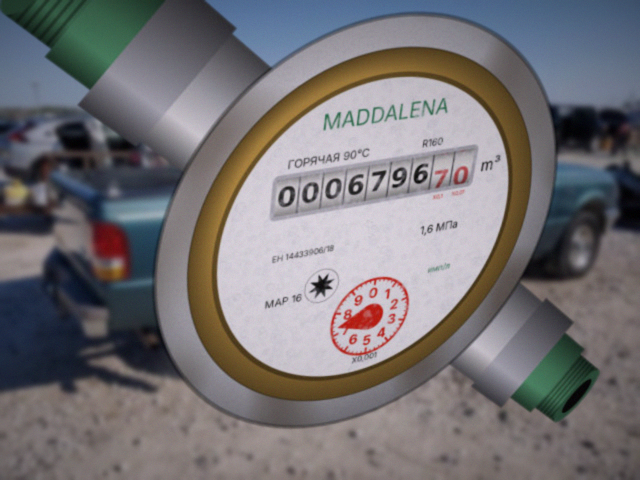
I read 6796.697 m³
